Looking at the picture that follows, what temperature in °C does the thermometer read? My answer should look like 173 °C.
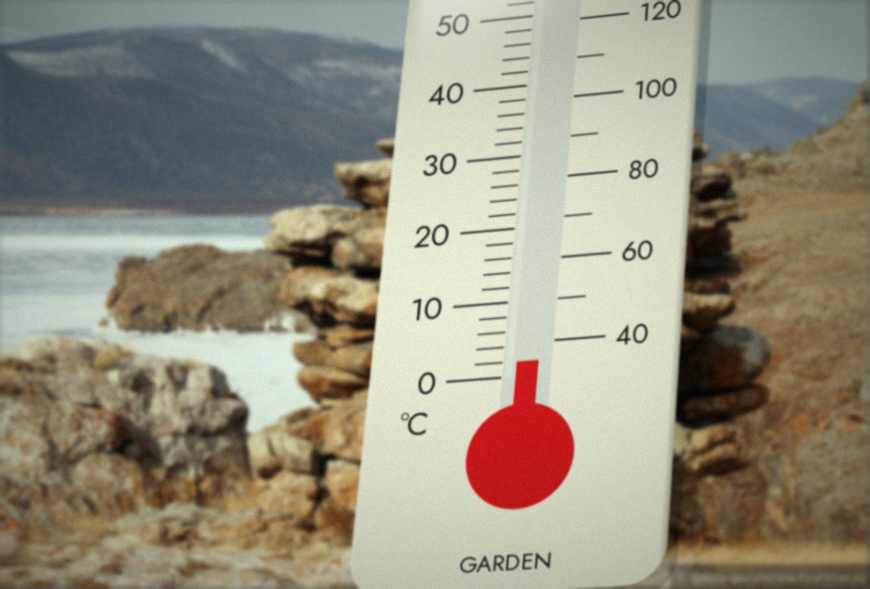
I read 2 °C
